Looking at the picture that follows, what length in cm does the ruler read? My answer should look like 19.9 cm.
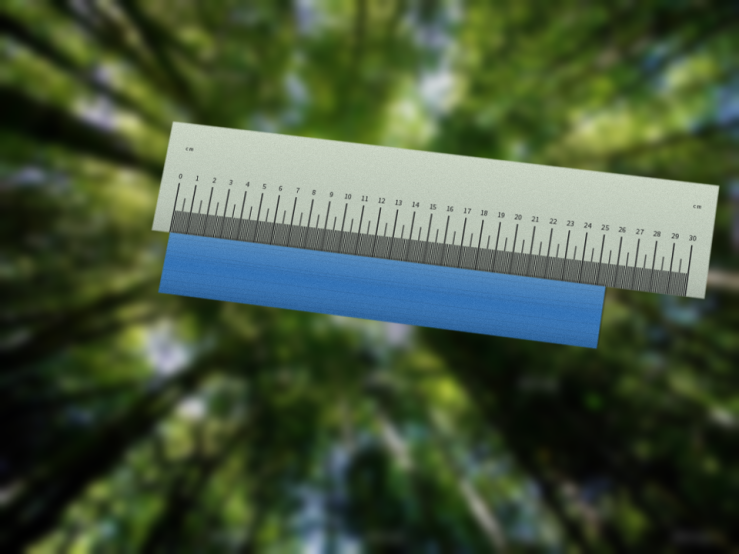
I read 25.5 cm
